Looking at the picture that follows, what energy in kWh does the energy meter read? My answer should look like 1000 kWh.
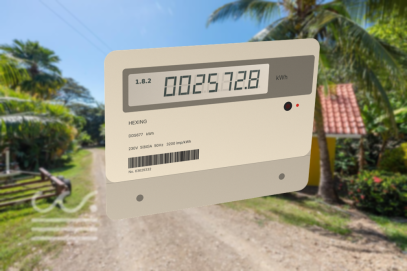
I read 2572.8 kWh
